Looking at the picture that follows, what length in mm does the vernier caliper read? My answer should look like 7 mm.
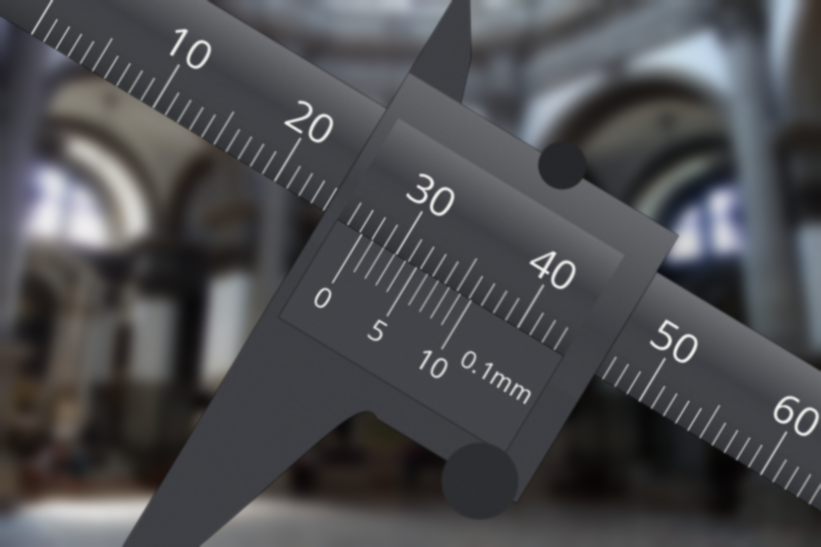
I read 27.2 mm
